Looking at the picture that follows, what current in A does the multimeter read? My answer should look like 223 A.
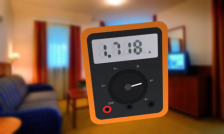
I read 1.718 A
